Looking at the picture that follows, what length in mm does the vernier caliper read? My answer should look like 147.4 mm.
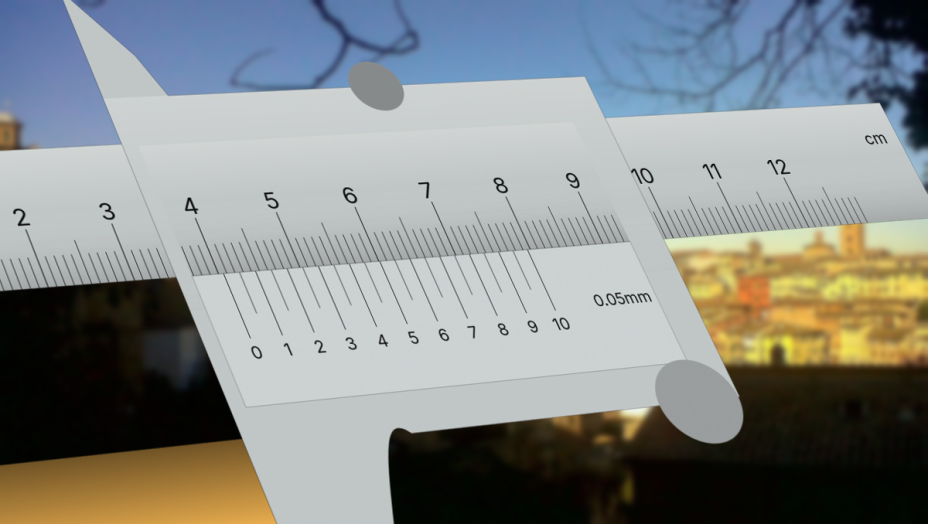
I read 40.6 mm
